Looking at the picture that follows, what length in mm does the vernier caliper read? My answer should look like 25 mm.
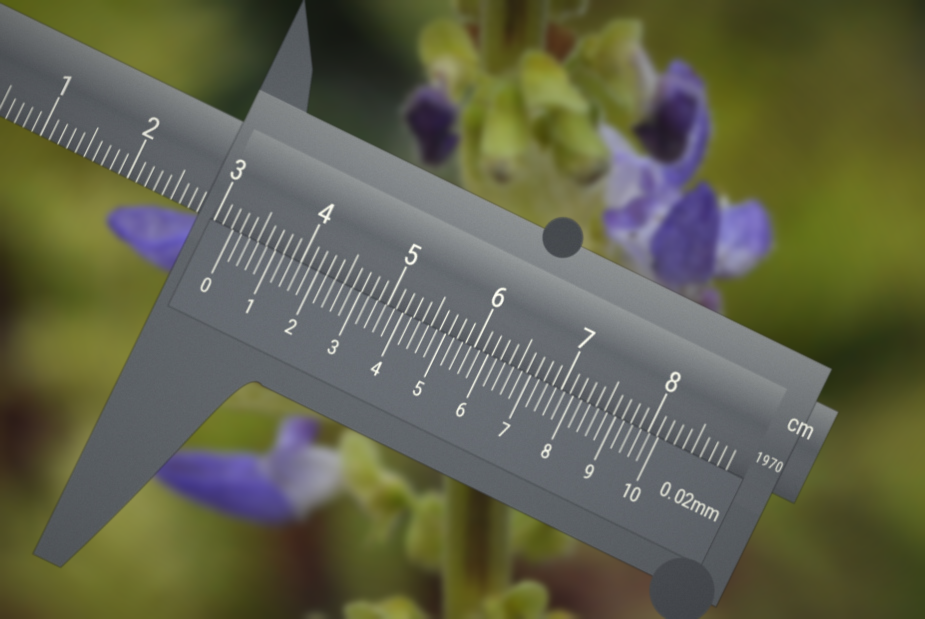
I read 32.2 mm
